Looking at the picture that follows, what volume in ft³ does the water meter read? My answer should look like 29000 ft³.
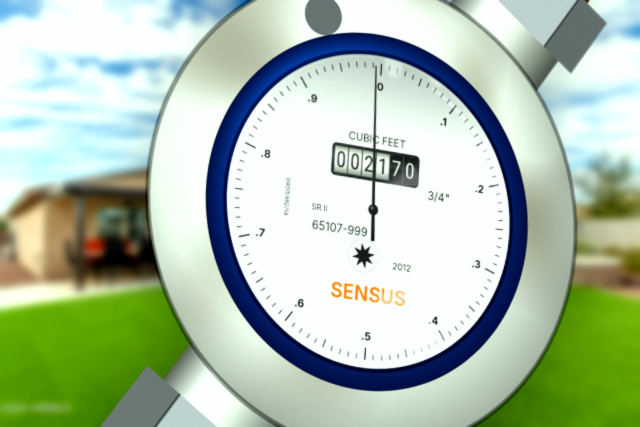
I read 2169.99 ft³
